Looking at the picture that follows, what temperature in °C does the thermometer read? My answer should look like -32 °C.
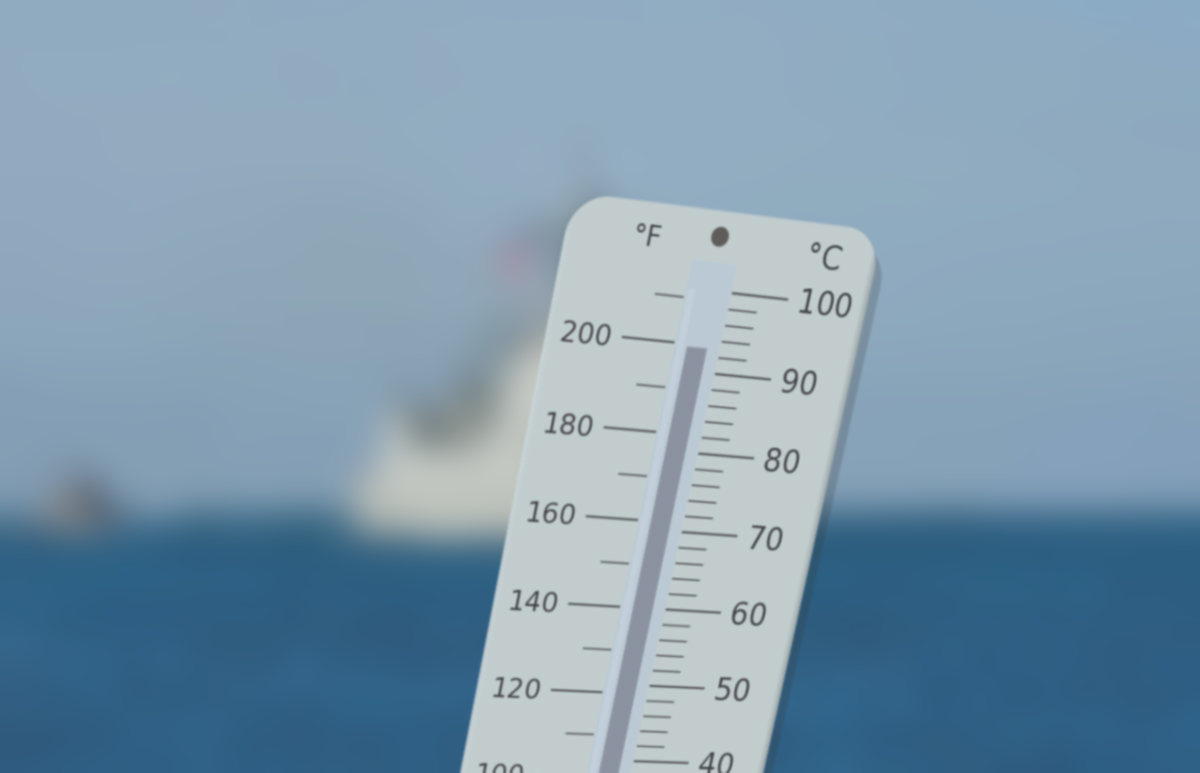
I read 93 °C
